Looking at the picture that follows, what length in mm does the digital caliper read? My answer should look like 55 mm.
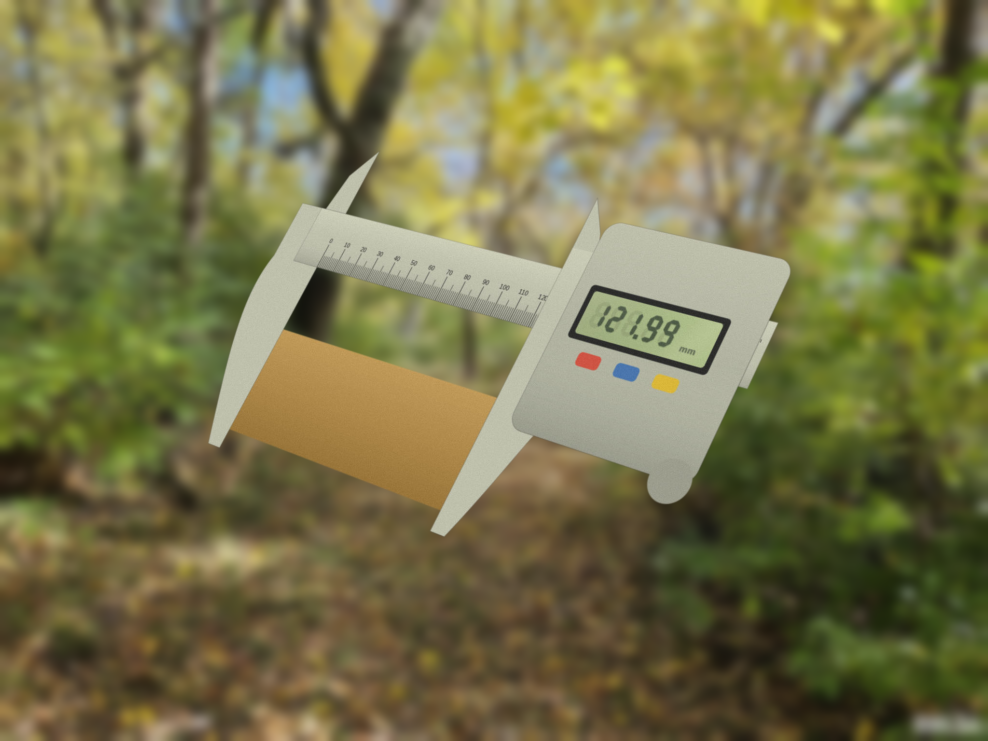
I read 121.99 mm
